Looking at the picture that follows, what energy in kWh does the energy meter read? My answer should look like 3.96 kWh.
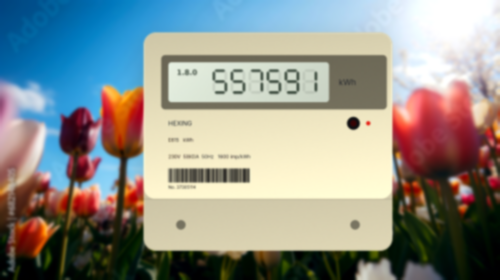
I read 557591 kWh
